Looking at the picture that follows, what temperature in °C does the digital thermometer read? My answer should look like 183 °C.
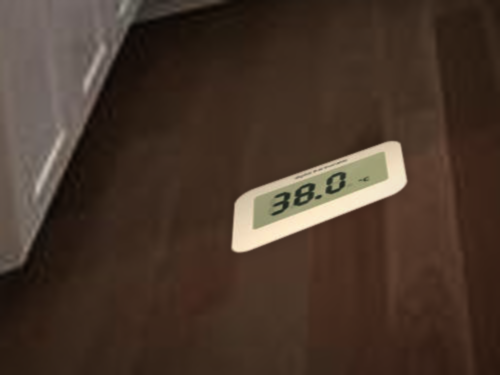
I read 38.0 °C
